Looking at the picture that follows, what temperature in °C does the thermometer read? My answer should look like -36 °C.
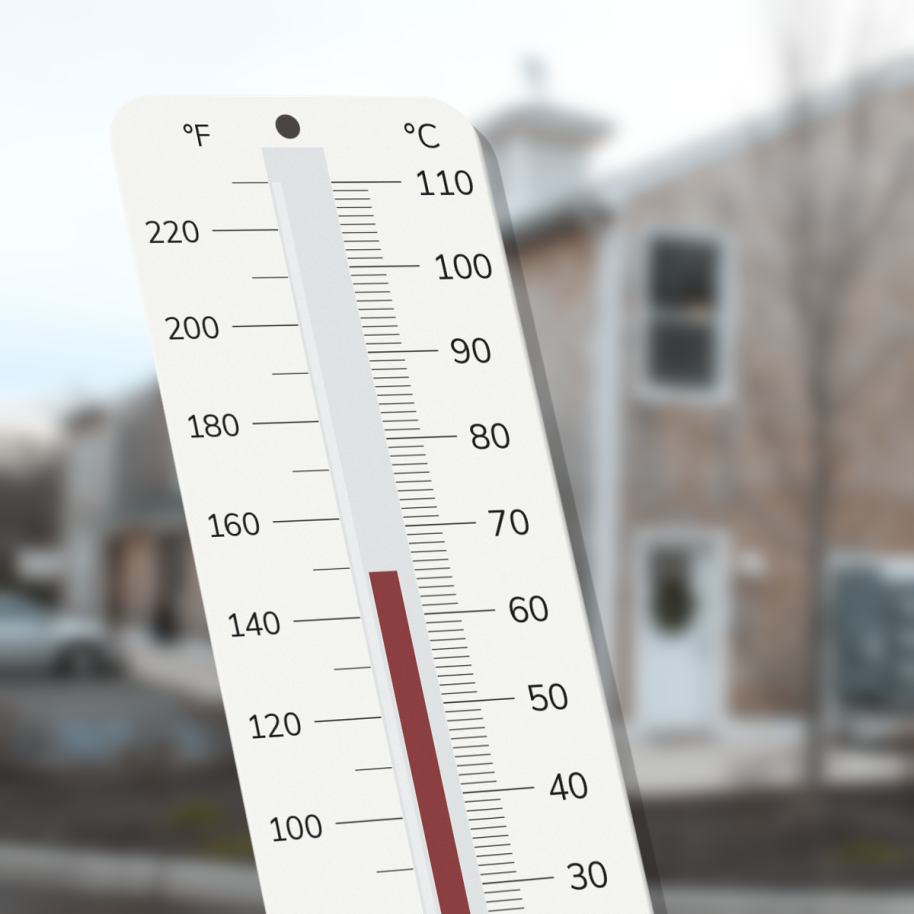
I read 65 °C
